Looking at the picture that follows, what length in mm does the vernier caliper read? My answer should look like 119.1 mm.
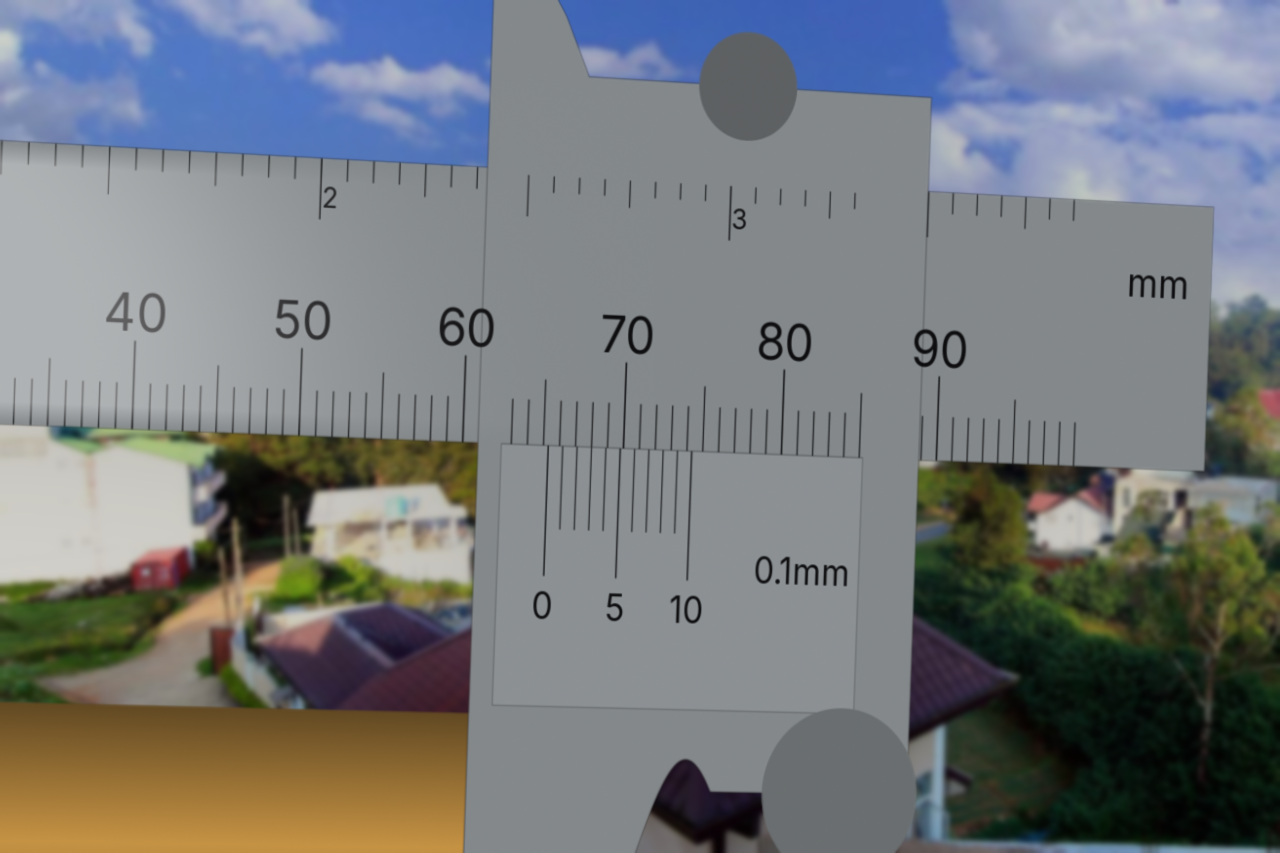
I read 65.3 mm
